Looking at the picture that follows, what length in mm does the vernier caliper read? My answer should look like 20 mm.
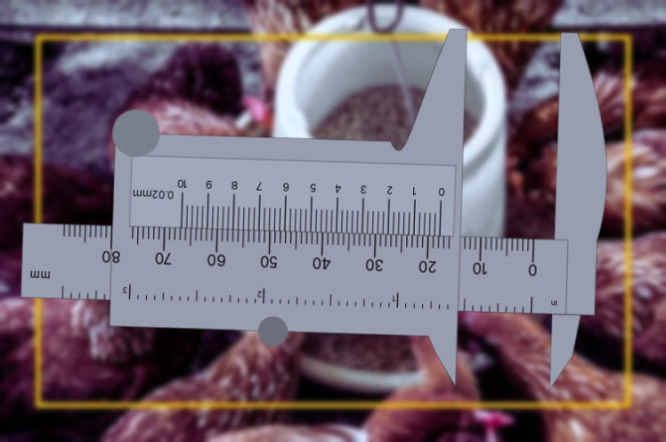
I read 17.8 mm
